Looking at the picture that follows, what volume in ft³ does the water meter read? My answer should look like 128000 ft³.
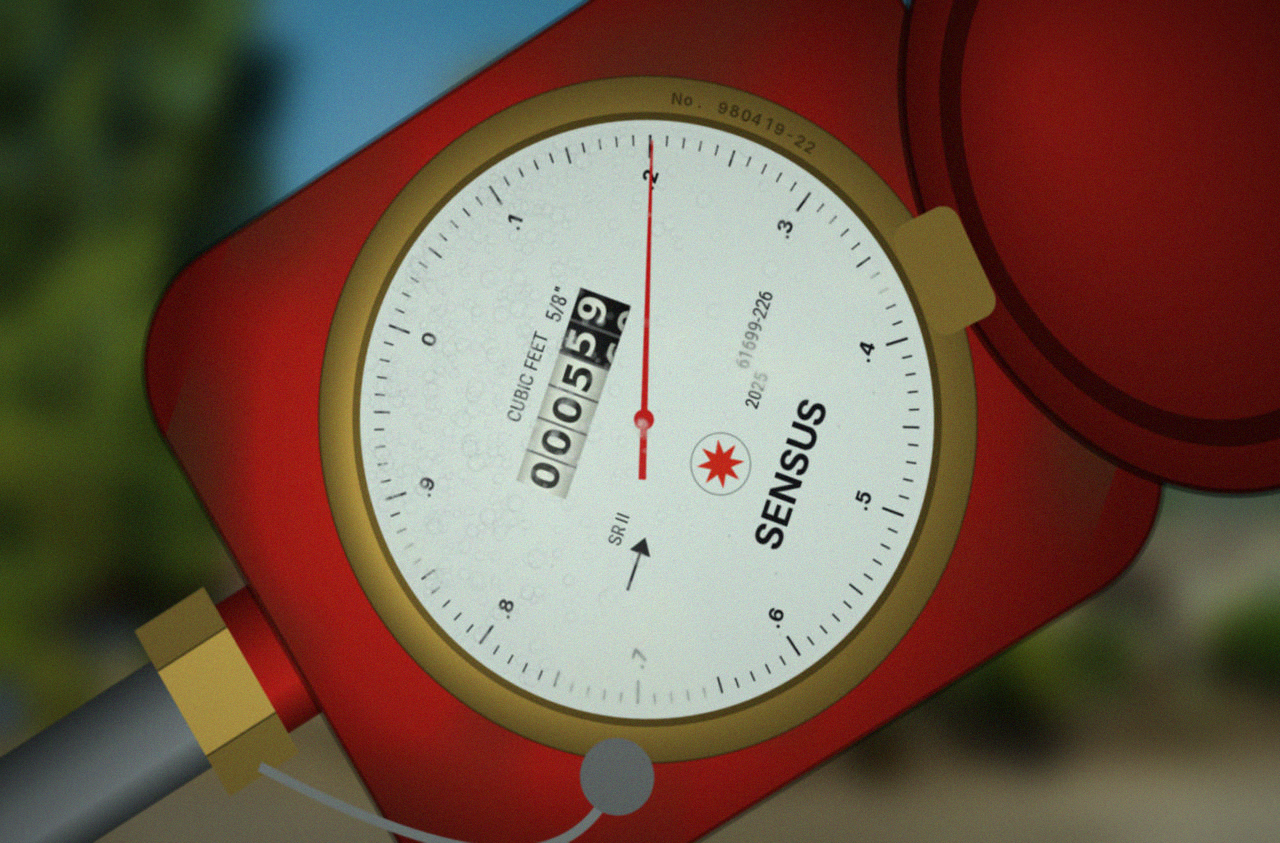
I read 559.20 ft³
